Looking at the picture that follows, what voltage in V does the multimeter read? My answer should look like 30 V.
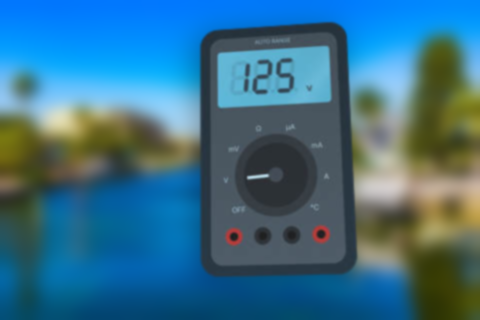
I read 125 V
